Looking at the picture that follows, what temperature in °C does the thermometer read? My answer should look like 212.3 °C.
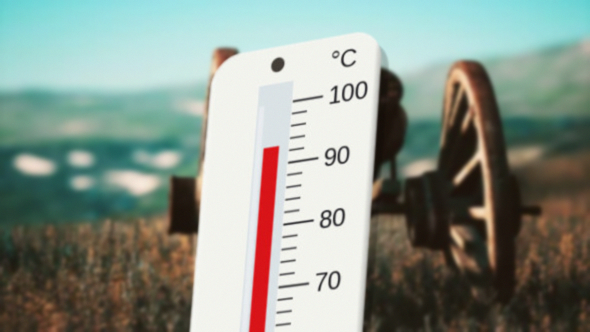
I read 93 °C
